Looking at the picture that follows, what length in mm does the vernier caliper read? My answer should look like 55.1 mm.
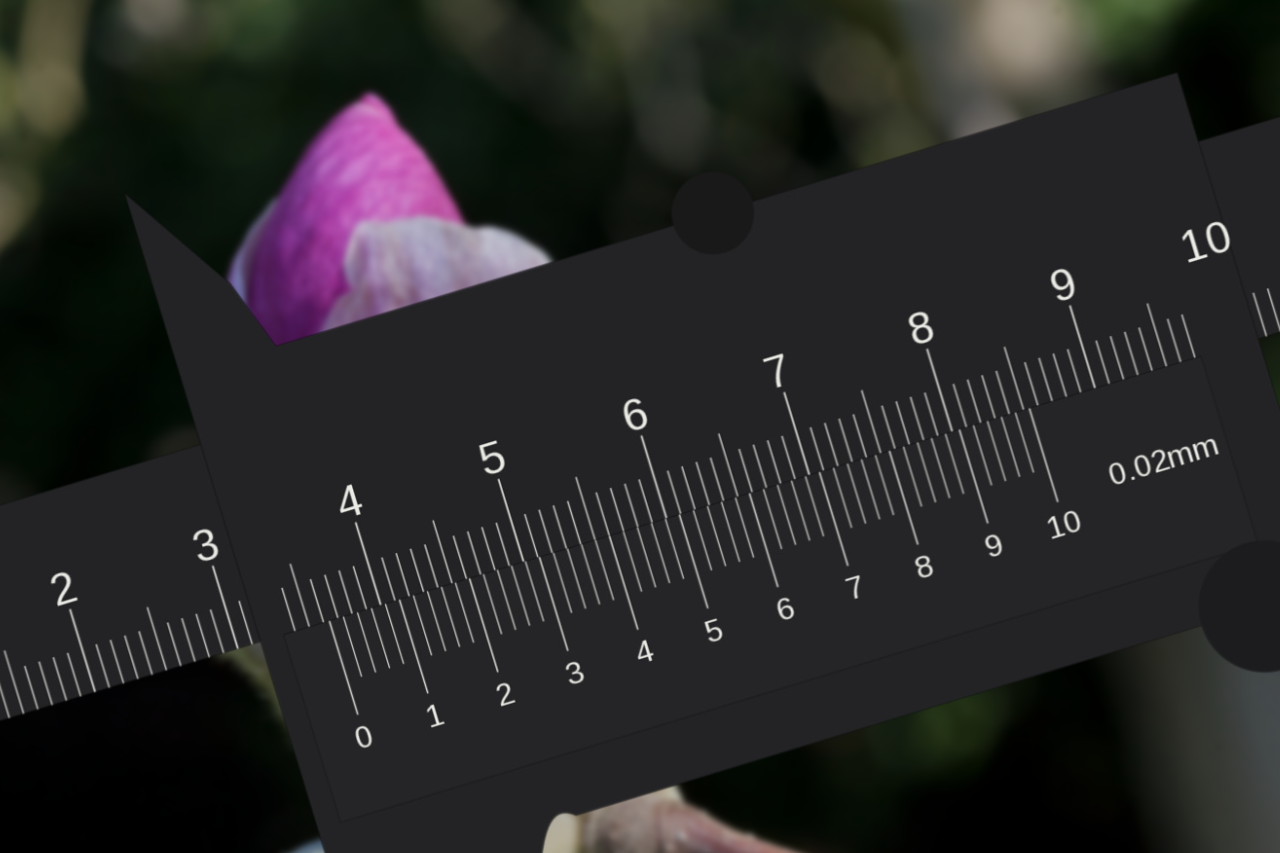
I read 36.4 mm
